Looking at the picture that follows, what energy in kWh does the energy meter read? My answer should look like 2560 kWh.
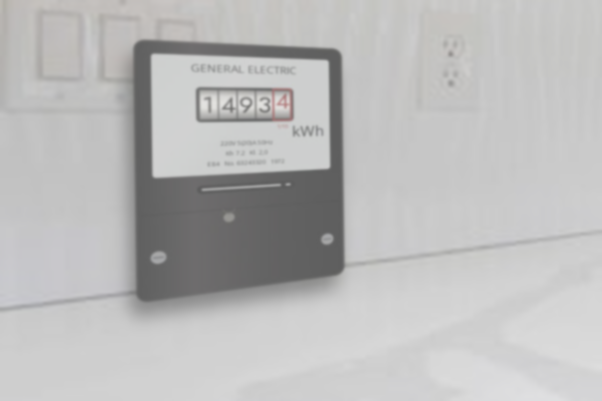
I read 1493.4 kWh
